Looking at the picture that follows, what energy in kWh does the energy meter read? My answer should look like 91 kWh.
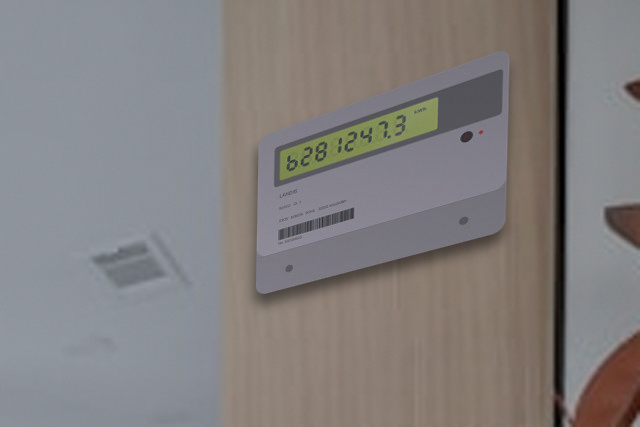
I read 6281247.3 kWh
